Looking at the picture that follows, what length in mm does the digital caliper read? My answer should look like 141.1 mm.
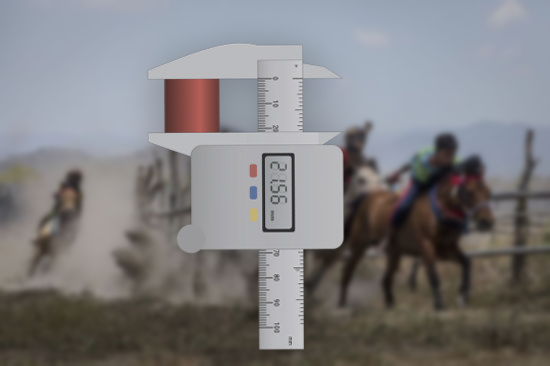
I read 21.56 mm
